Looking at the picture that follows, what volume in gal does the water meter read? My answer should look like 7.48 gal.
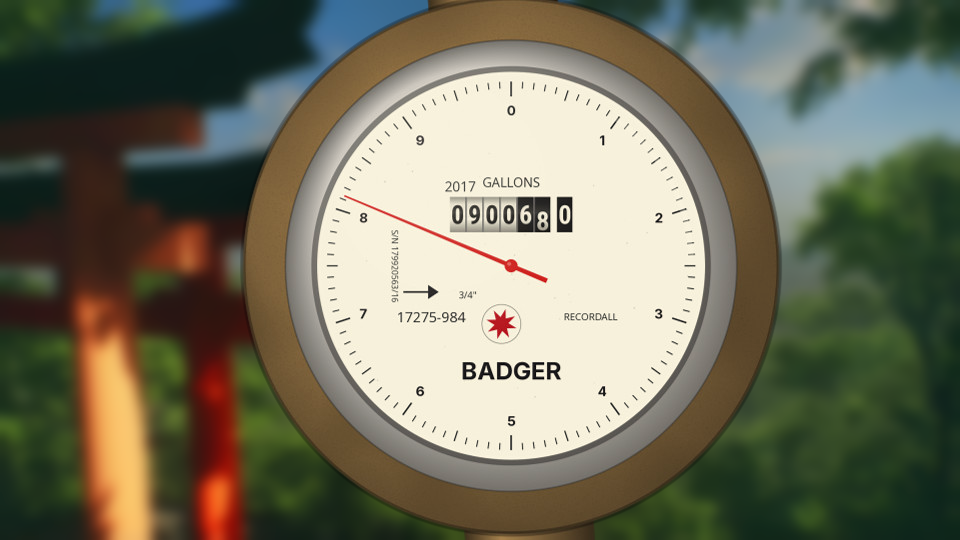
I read 900678.1 gal
